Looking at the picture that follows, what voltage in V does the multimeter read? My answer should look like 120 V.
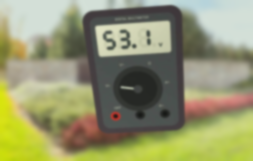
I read 53.1 V
